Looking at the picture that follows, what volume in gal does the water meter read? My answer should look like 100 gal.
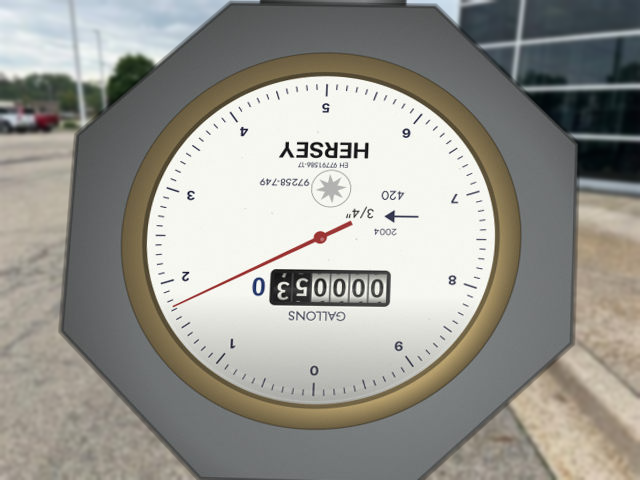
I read 531.7 gal
